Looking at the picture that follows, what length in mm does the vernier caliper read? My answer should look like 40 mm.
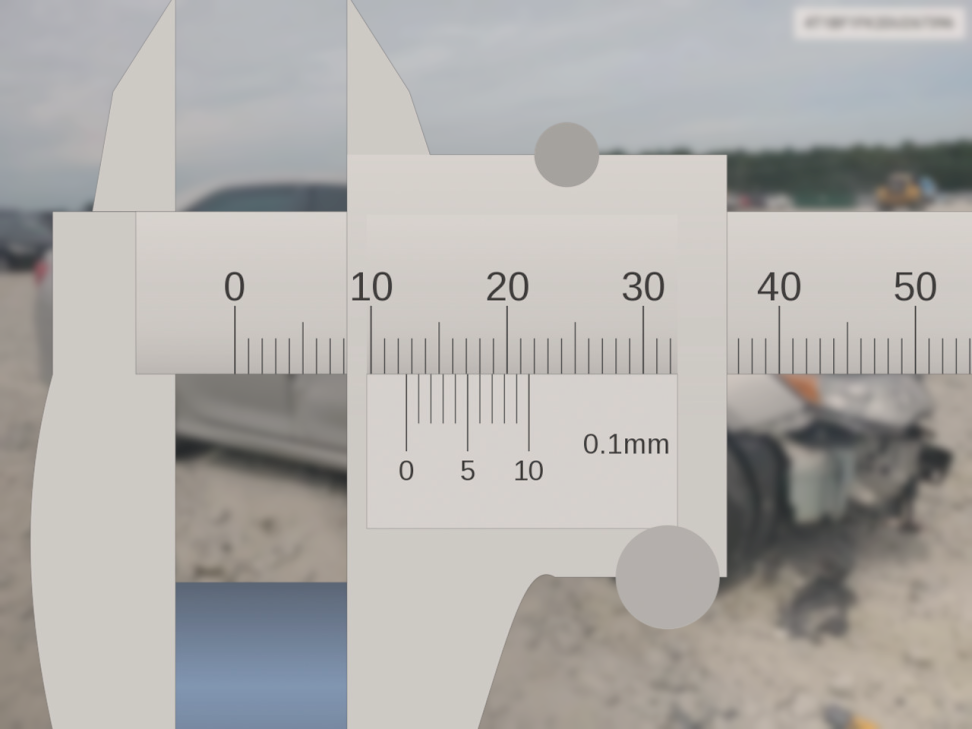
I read 12.6 mm
